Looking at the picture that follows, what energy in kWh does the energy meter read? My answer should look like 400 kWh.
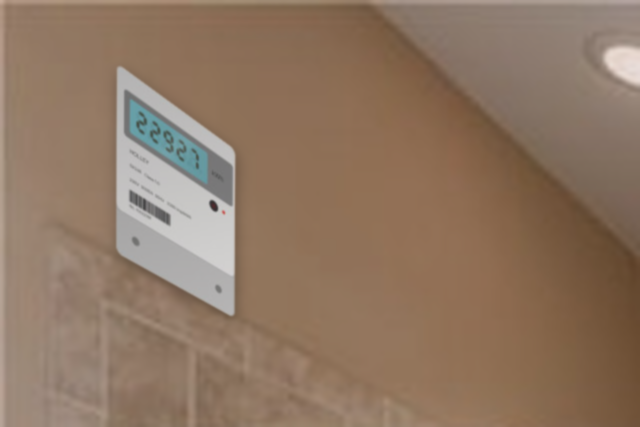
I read 22927 kWh
